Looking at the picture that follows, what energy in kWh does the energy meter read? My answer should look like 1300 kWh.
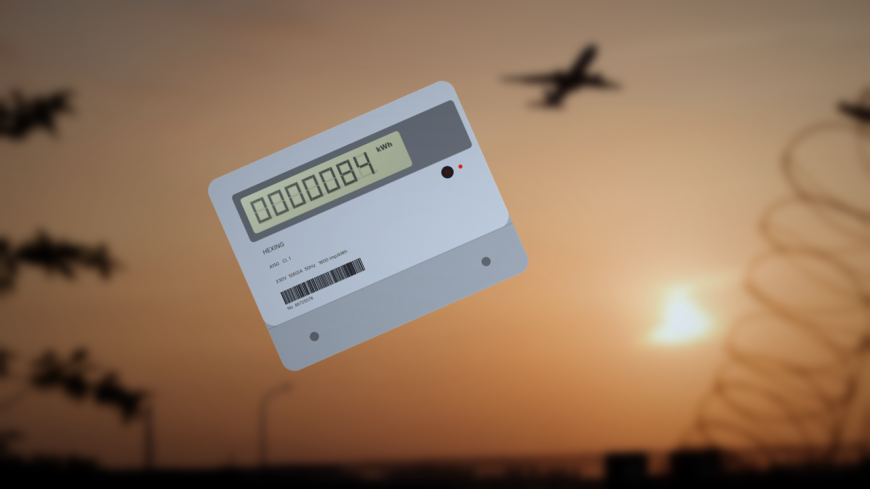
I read 84 kWh
